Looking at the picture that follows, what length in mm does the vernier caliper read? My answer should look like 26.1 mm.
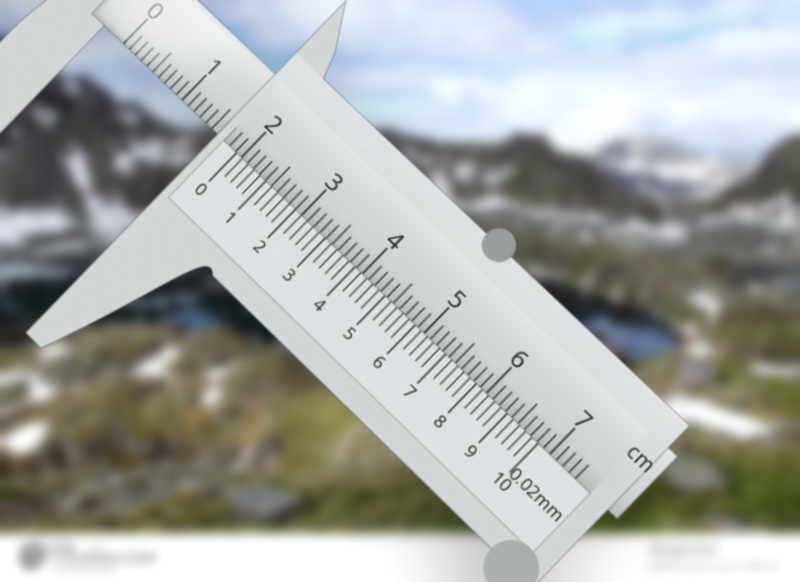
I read 19.2 mm
